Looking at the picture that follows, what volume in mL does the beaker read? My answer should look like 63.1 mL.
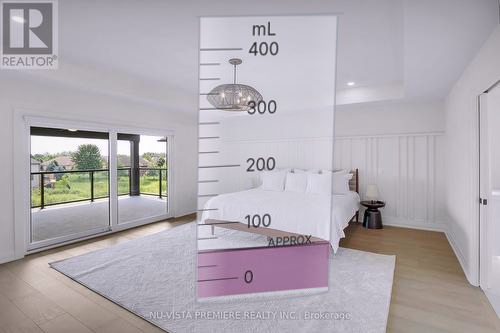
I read 50 mL
